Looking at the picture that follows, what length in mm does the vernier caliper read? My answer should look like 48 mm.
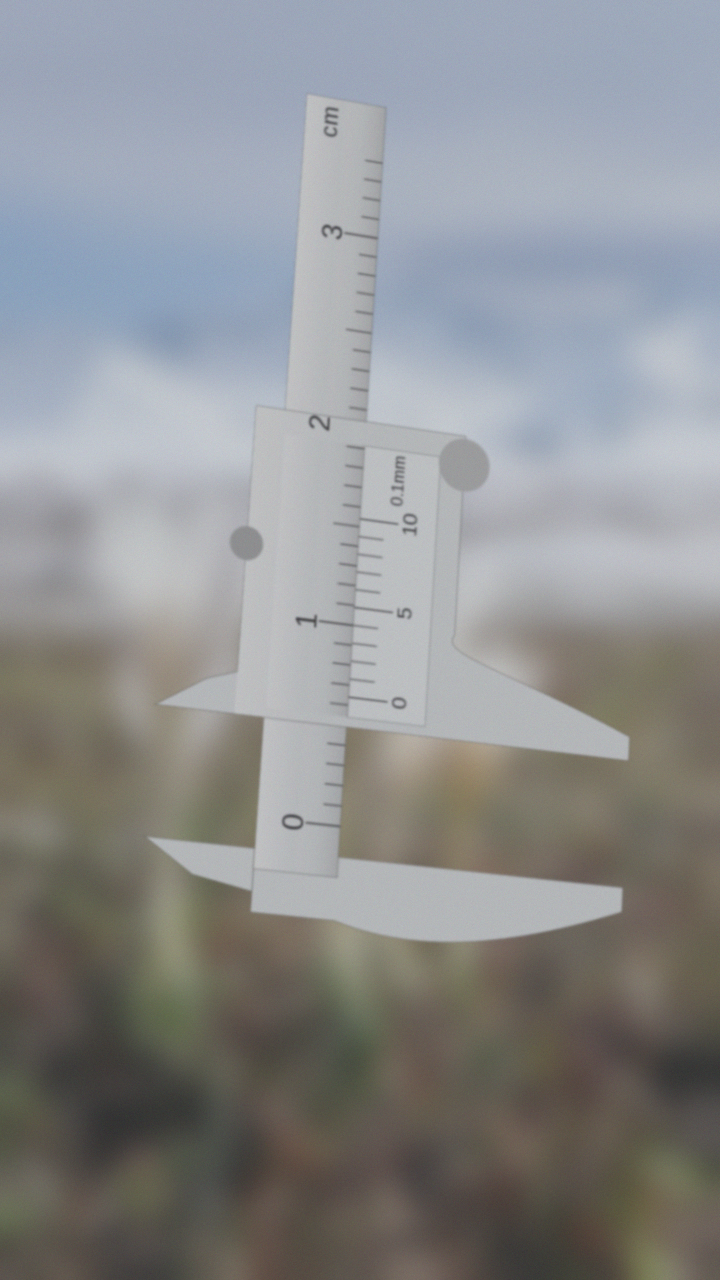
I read 6.4 mm
